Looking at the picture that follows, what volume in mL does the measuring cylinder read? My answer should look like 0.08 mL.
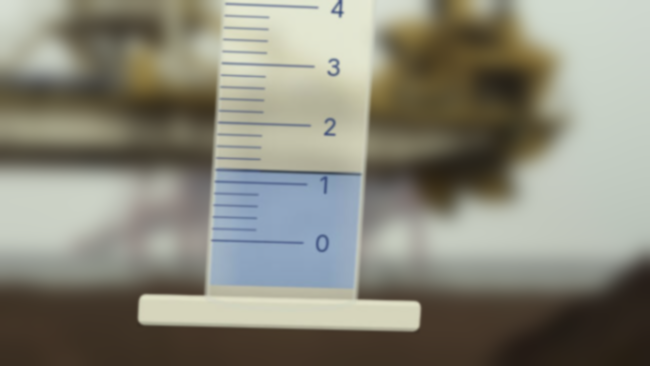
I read 1.2 mL
